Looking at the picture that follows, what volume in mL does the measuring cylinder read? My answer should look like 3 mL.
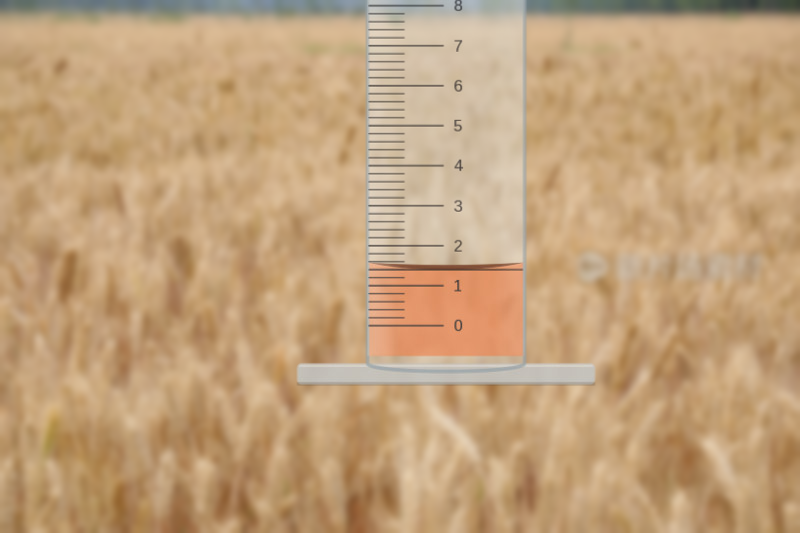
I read 1.4 mL
